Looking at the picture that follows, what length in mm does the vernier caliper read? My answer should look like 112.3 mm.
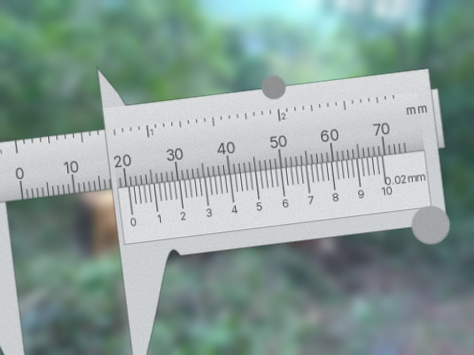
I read 20.5 mm
